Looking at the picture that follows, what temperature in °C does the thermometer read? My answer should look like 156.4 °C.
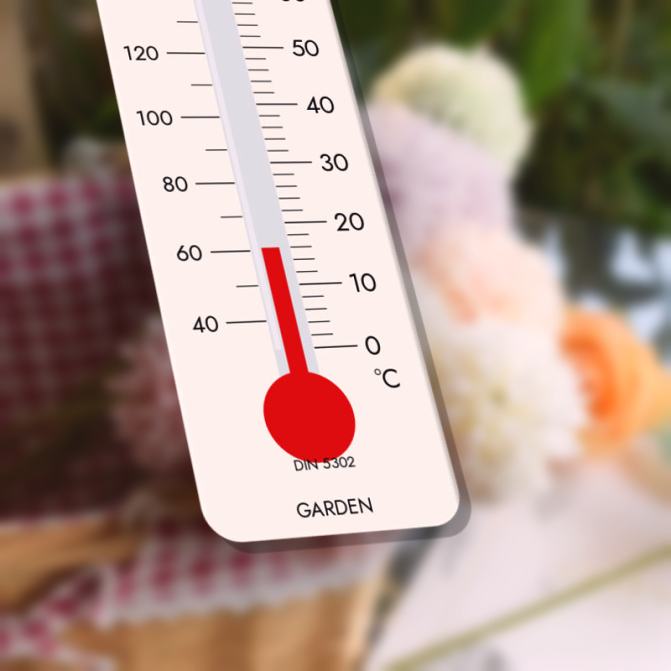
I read 16 °C
